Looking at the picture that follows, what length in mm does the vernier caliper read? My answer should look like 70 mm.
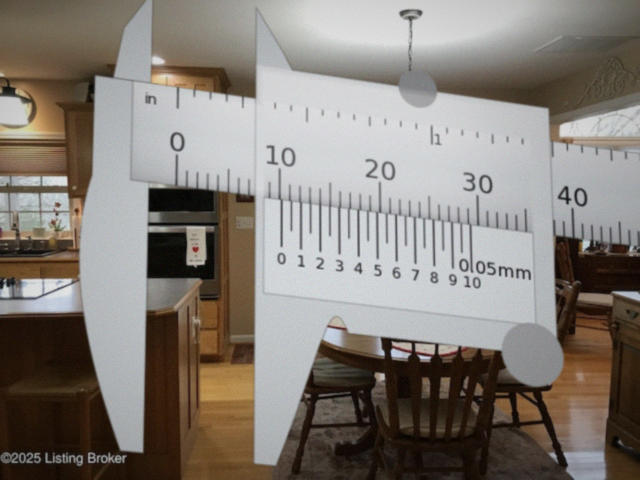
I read 10.2 mm
